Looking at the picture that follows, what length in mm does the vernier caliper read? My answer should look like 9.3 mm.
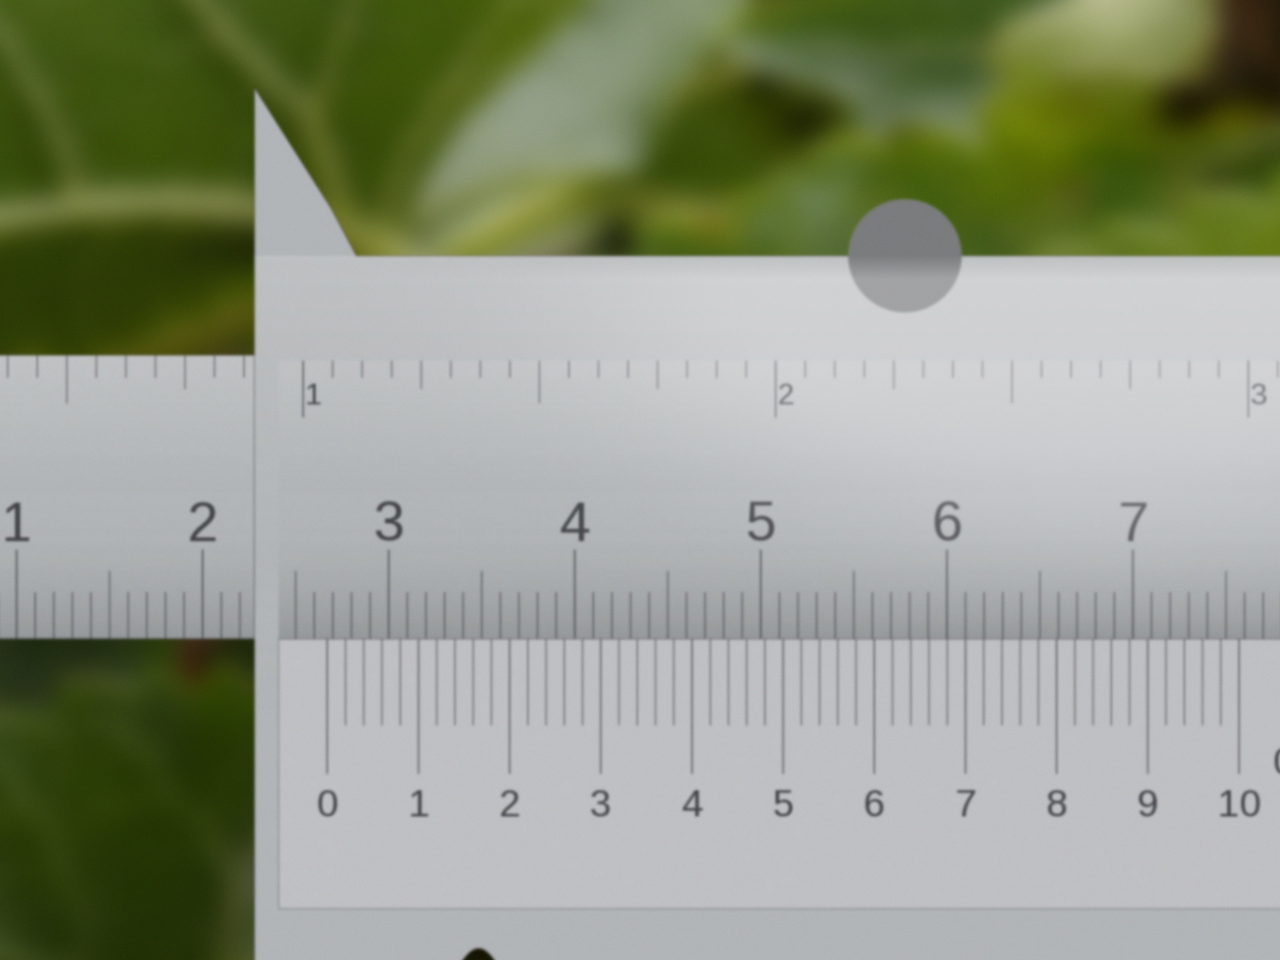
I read 26.7 mm
